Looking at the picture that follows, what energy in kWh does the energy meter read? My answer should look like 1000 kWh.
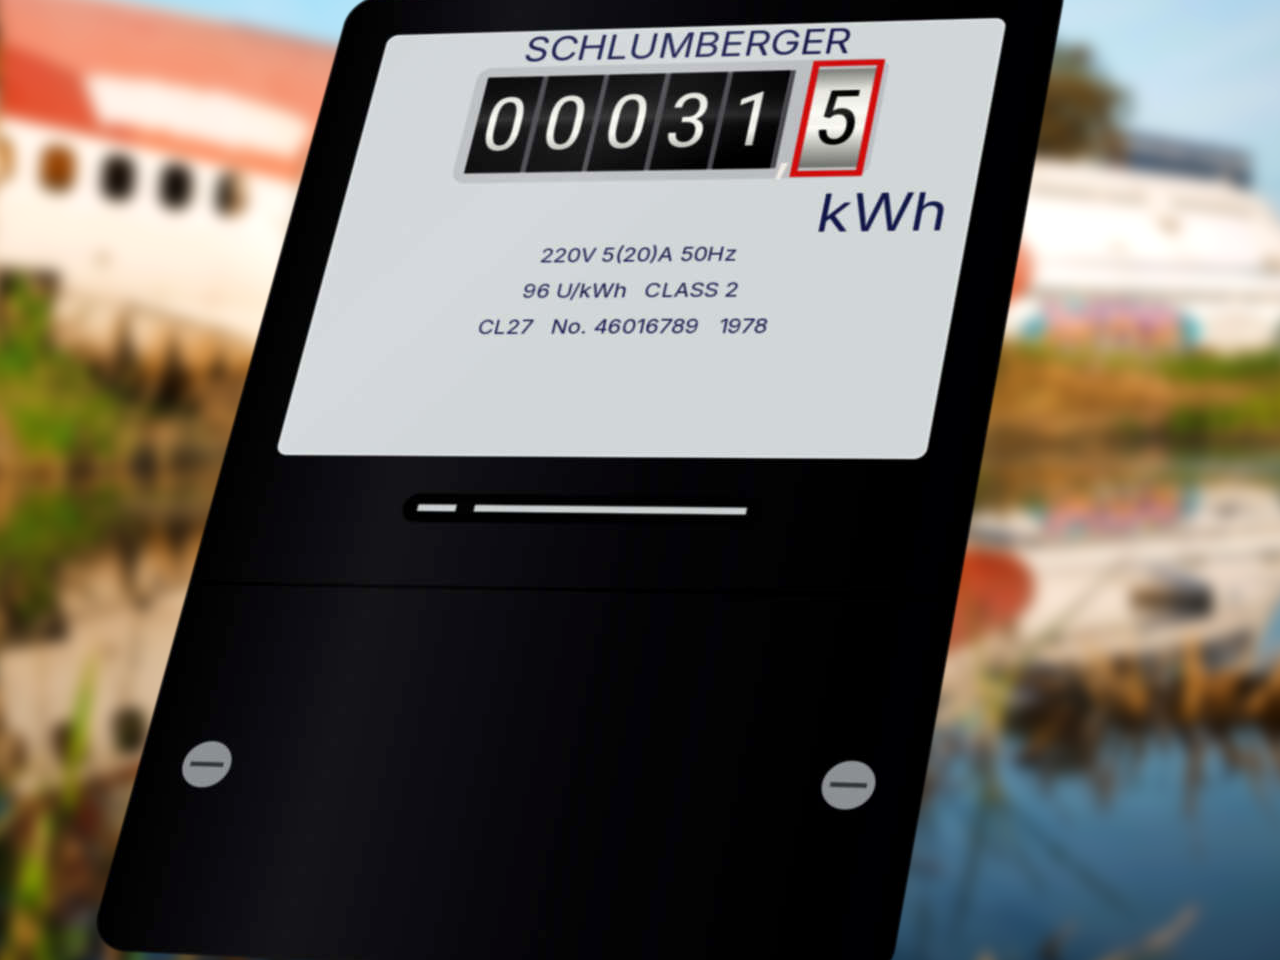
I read 31.5 kWh
